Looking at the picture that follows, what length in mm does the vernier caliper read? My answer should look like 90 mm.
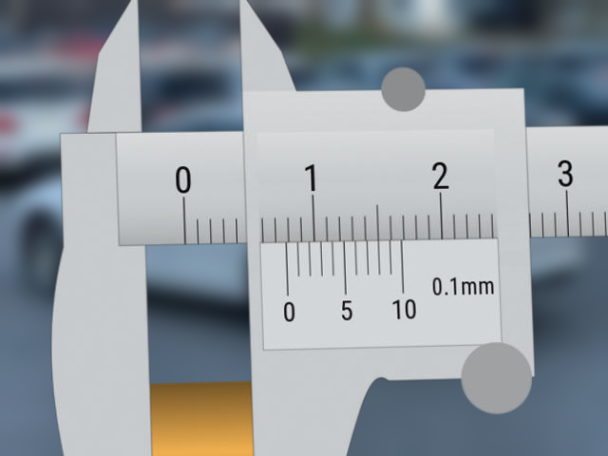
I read 7.8 mm
